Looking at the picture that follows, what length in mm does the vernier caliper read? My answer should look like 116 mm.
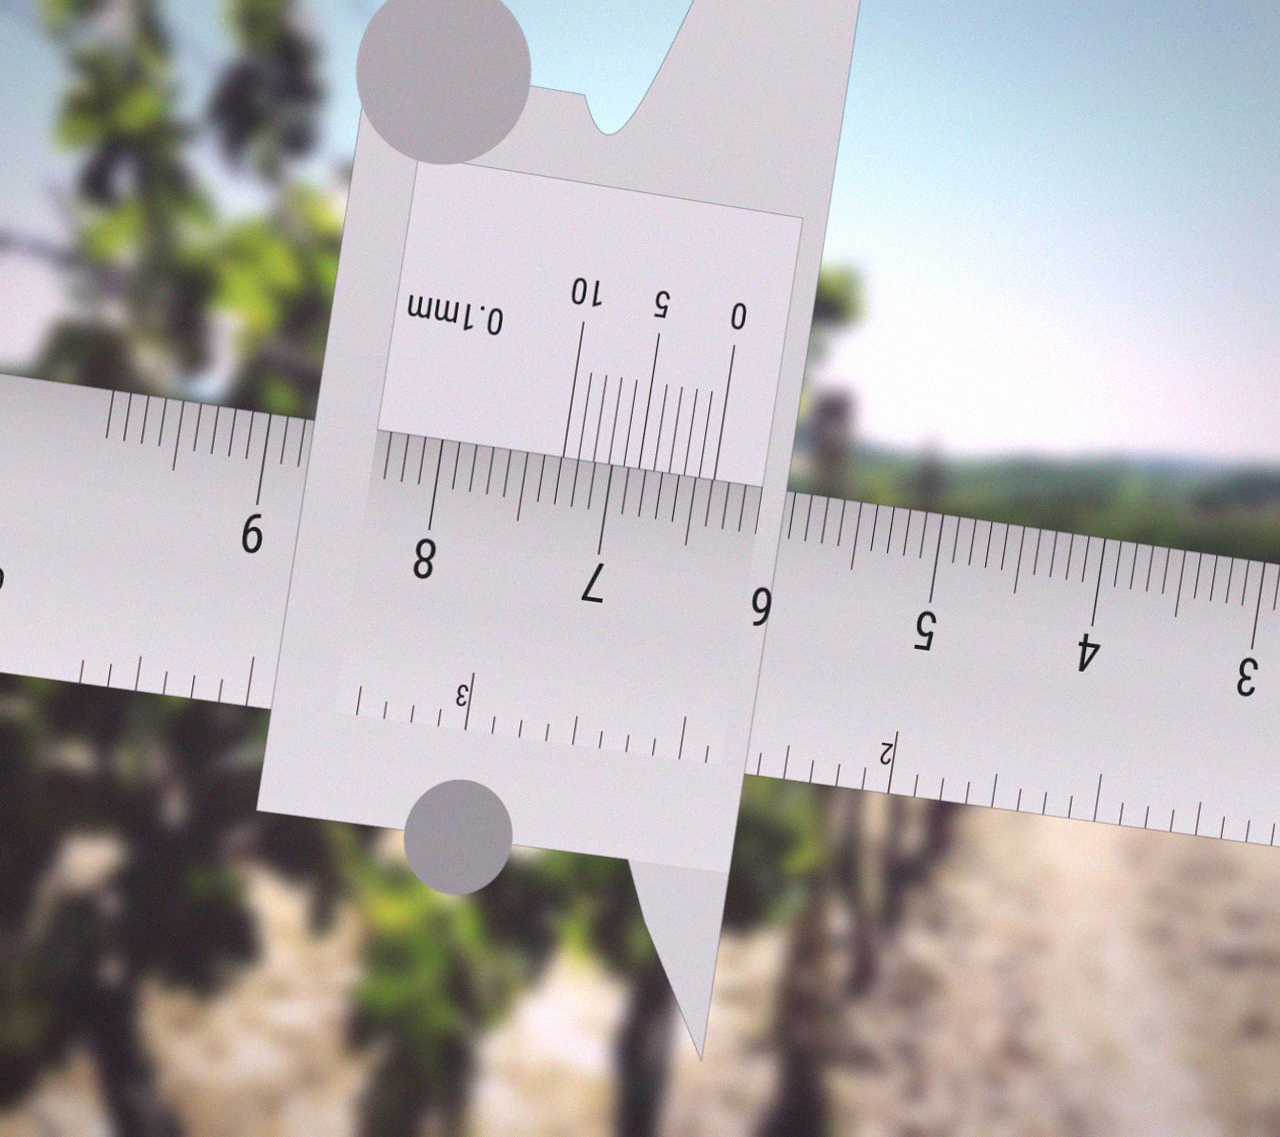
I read 63.9 mm
